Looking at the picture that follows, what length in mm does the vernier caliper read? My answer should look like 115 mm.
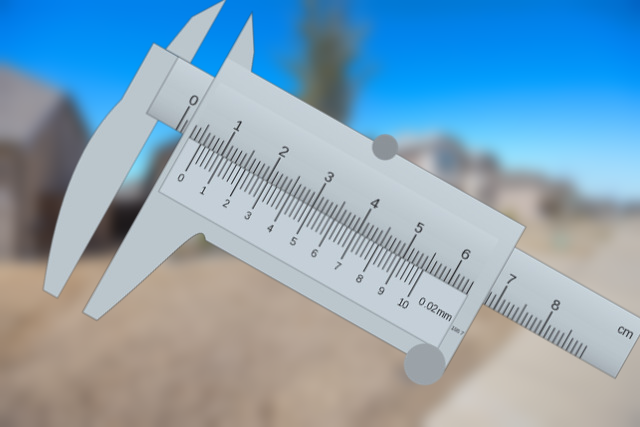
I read 5.5 mm
